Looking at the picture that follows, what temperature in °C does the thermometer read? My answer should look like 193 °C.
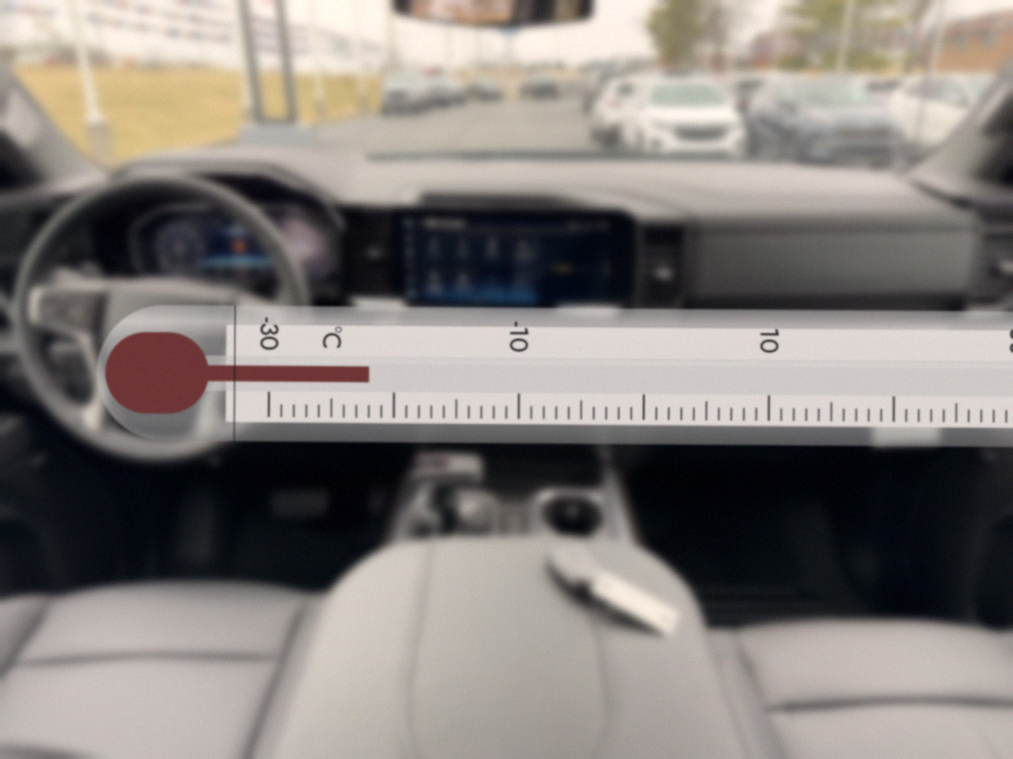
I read -22 °C
